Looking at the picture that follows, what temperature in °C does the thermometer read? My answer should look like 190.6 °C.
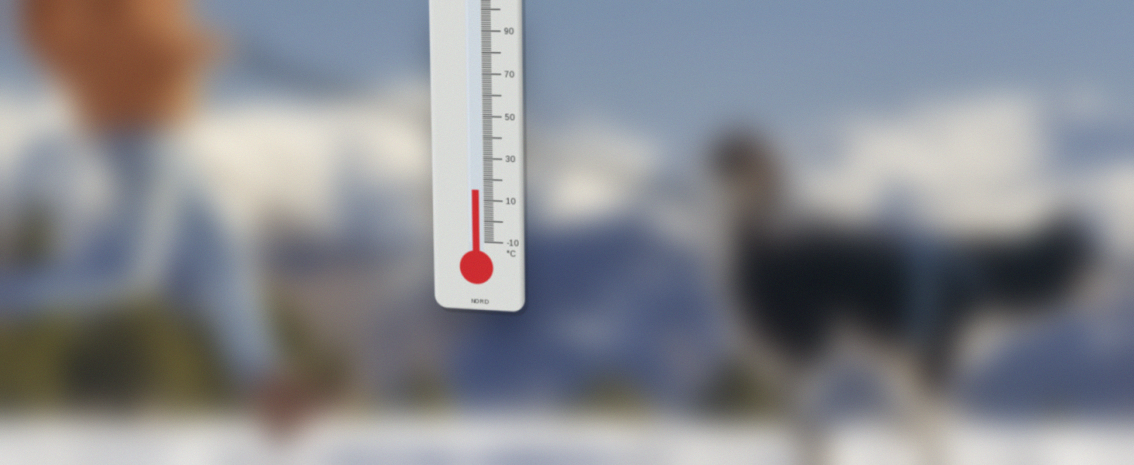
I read 15 °C
